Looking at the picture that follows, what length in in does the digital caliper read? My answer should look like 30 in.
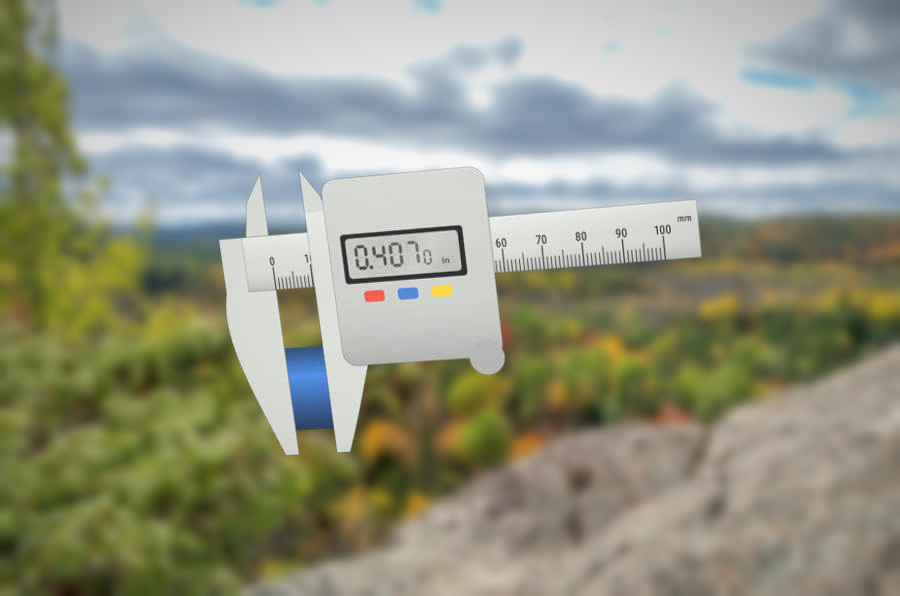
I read 0.4070 in
